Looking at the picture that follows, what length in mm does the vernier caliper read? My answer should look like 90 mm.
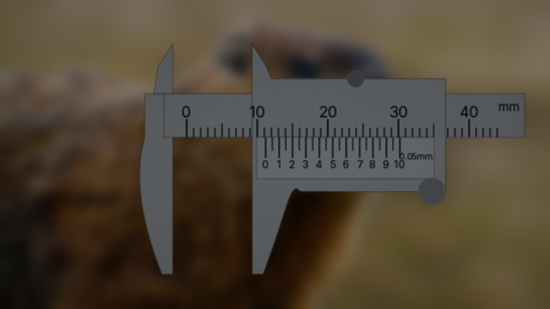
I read 11.2 mm
